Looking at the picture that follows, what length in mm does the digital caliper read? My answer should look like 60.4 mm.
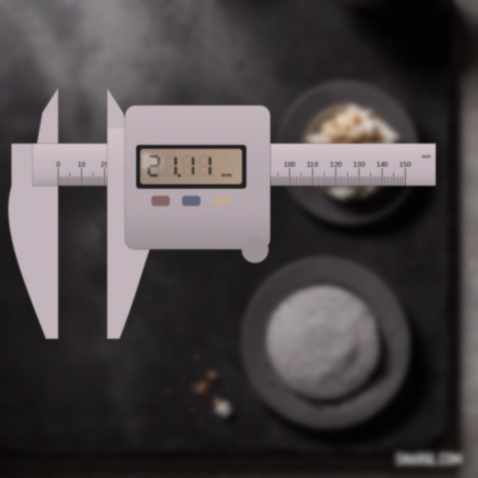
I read 21.11 mm
